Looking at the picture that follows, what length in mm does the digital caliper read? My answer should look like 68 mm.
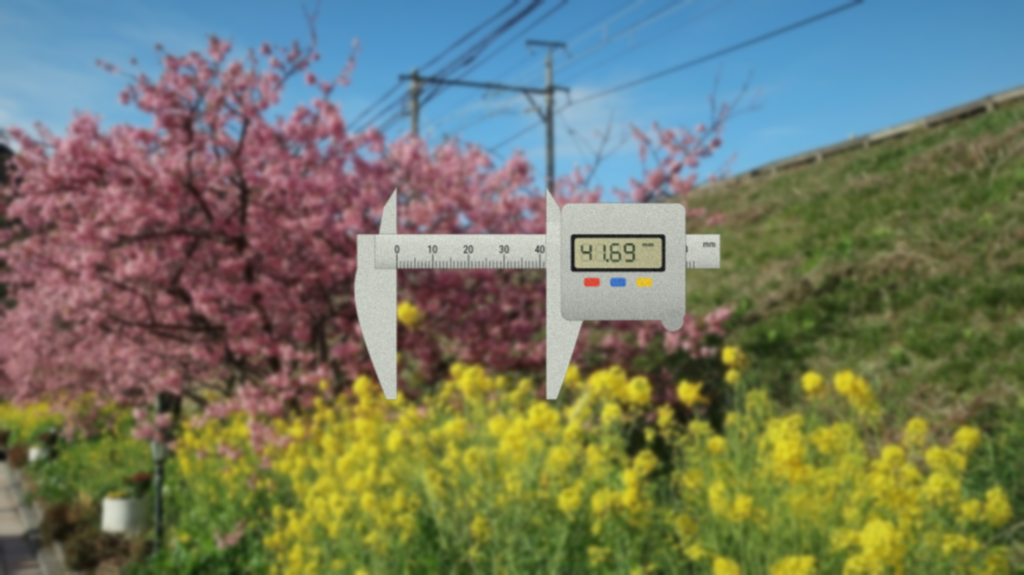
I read 41.69 mm
